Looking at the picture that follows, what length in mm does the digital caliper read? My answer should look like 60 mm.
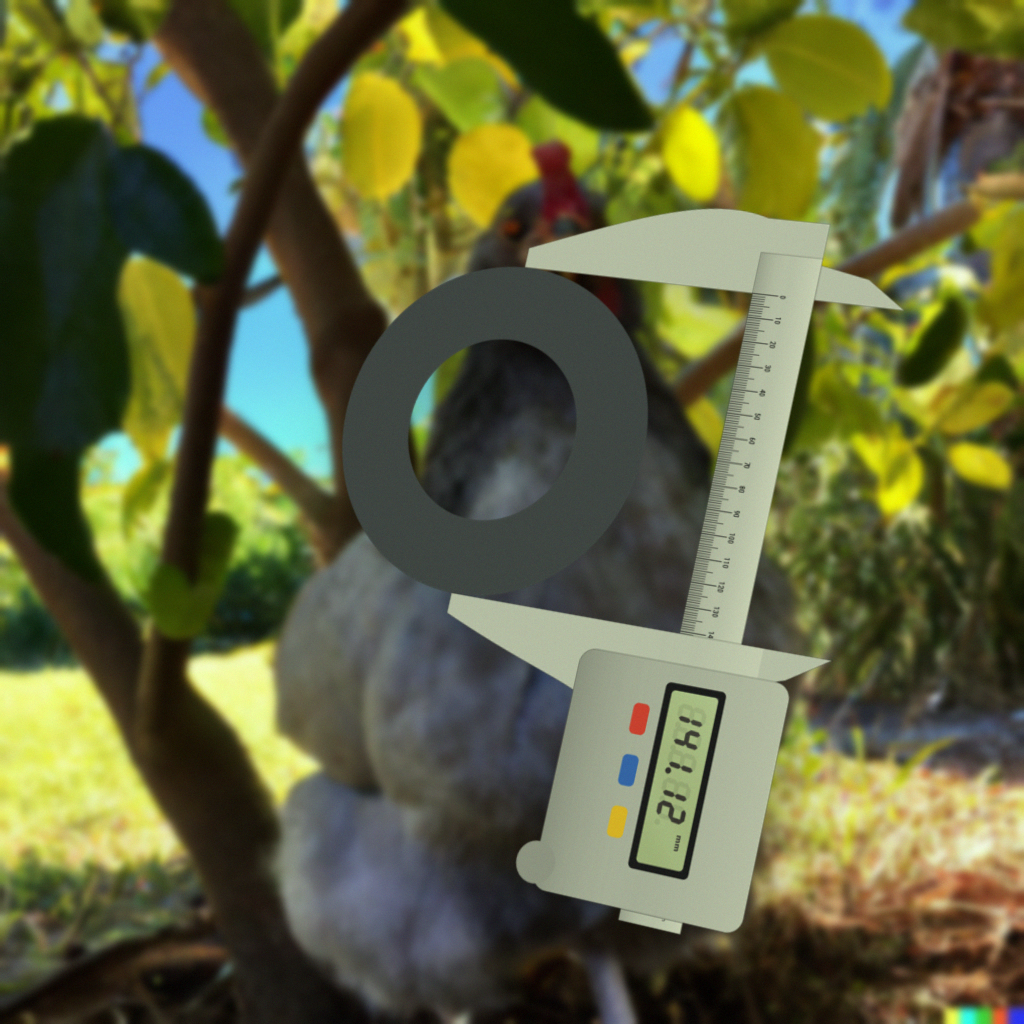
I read 141.12 mm
